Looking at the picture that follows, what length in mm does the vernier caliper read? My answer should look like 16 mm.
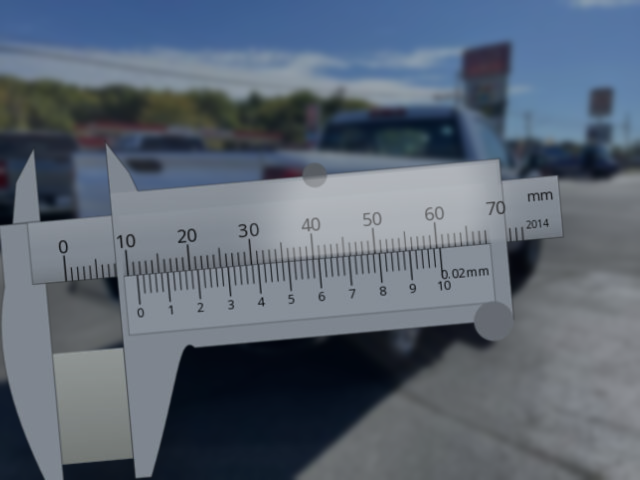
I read 11.5 mm
